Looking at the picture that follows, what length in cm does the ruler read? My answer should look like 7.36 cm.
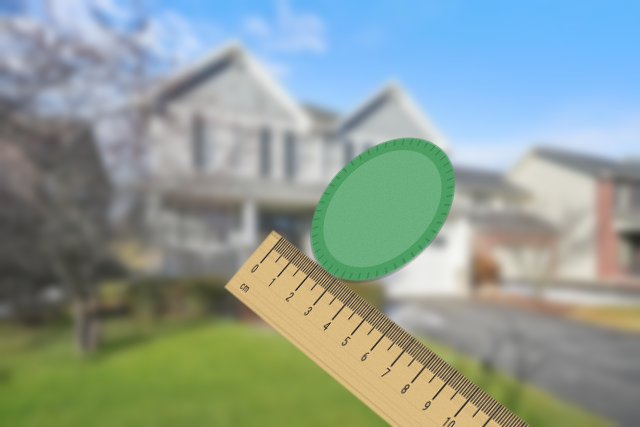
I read 5 cm
